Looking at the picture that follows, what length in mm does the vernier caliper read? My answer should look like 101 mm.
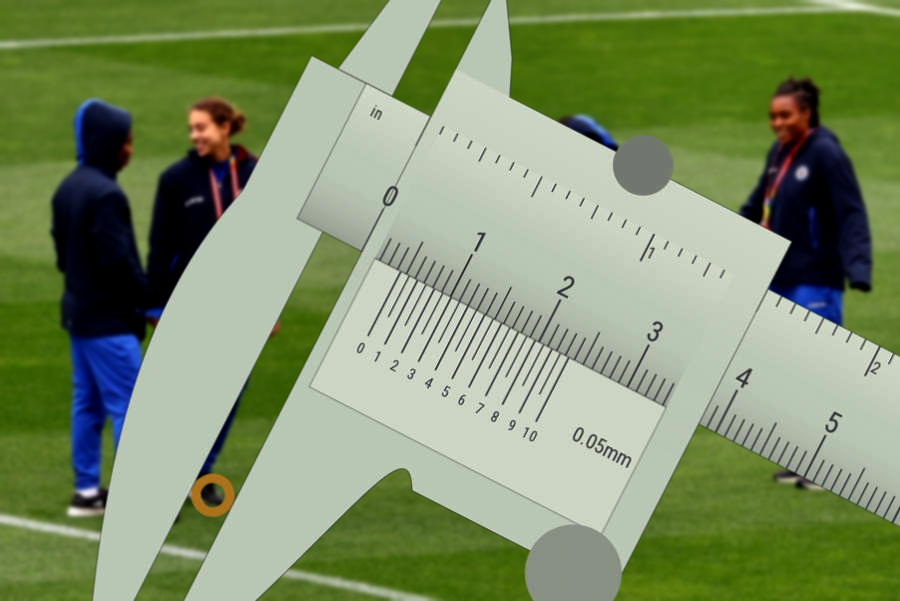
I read 4.4 mm
